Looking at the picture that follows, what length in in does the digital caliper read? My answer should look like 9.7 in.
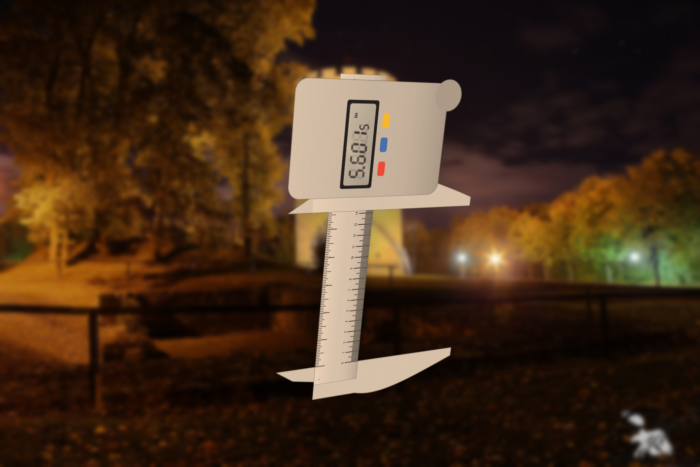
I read 5.6015 in
